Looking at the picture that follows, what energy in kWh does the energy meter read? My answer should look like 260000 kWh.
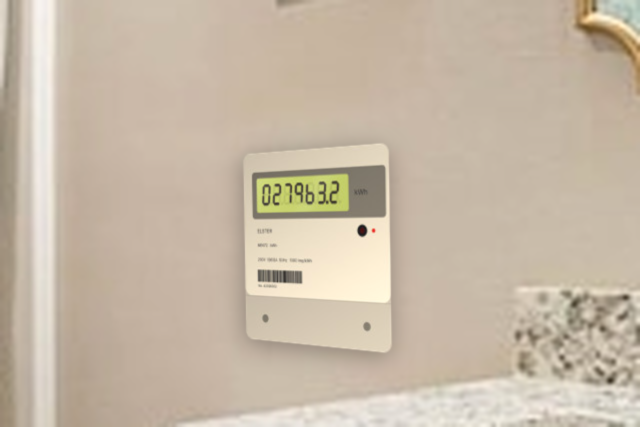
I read 27963.2 kWh
